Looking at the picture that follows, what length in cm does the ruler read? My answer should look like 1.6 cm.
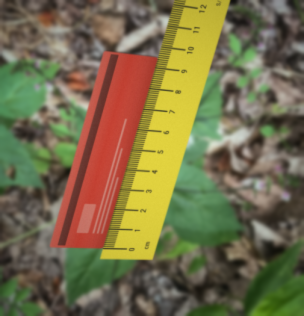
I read 9.5 cm
